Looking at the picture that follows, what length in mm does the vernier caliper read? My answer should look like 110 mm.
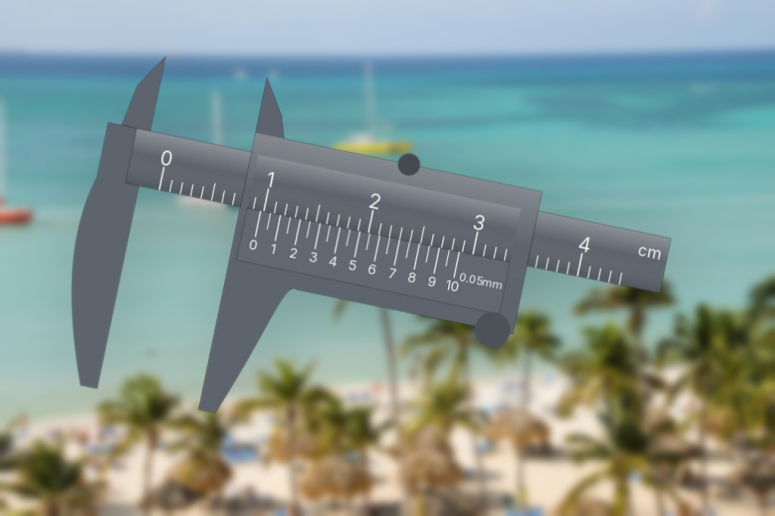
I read 9.7 mm
